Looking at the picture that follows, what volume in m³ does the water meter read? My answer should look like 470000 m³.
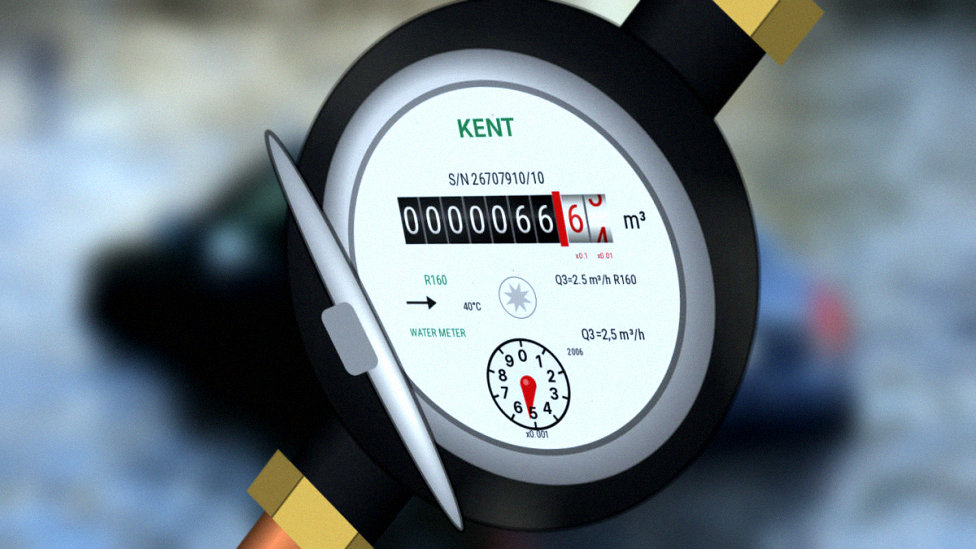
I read 66.635 m³
